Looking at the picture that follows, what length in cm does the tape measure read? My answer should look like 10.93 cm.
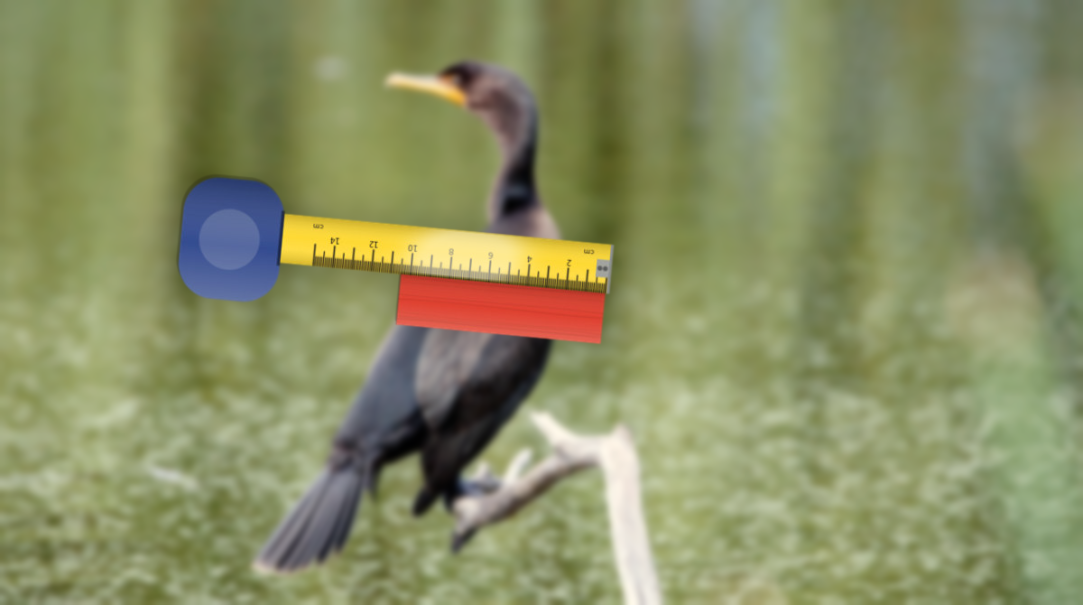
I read 10.5 cm
